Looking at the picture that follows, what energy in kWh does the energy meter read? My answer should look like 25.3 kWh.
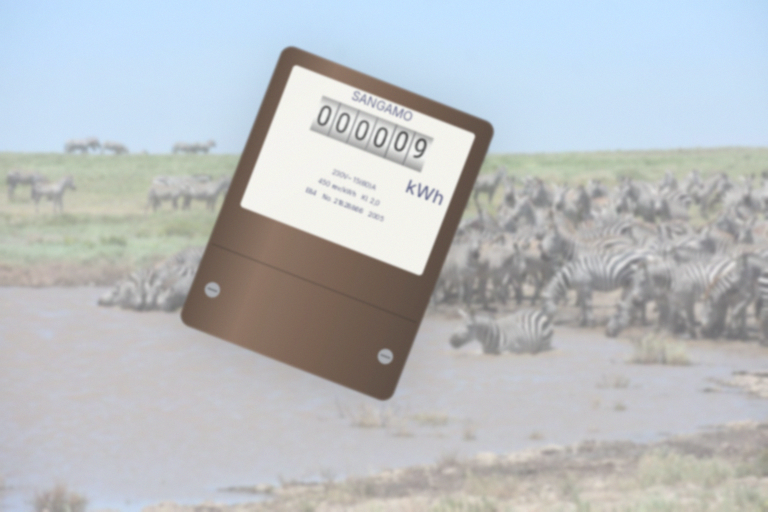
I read 9 kWh
